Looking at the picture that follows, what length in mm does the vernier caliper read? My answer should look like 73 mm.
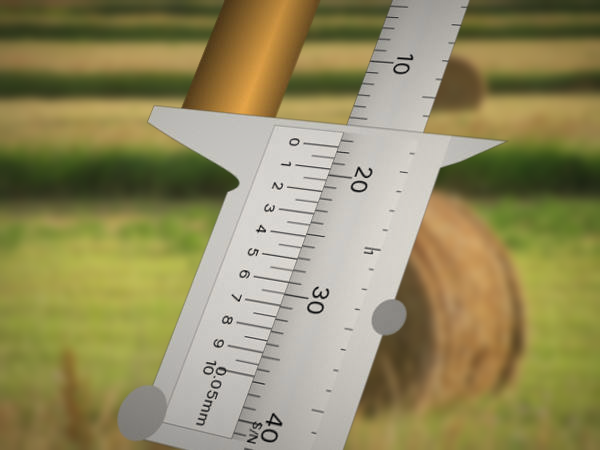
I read 17.6 mm
